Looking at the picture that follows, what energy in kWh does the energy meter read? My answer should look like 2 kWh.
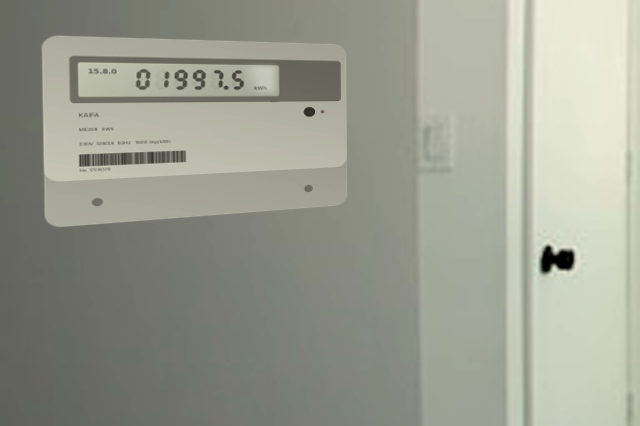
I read 1997.5 kWh
